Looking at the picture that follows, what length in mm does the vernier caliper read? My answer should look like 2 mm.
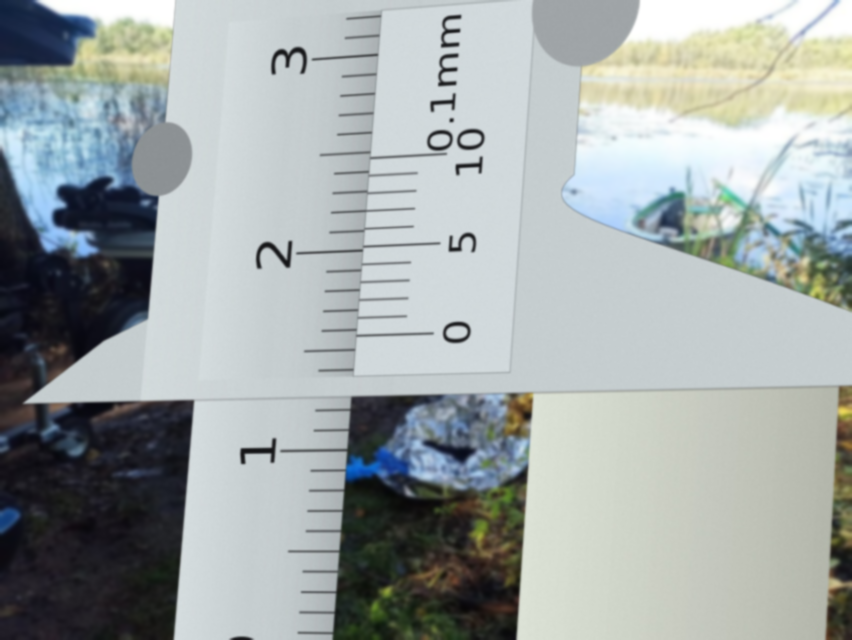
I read 15.7 mm
